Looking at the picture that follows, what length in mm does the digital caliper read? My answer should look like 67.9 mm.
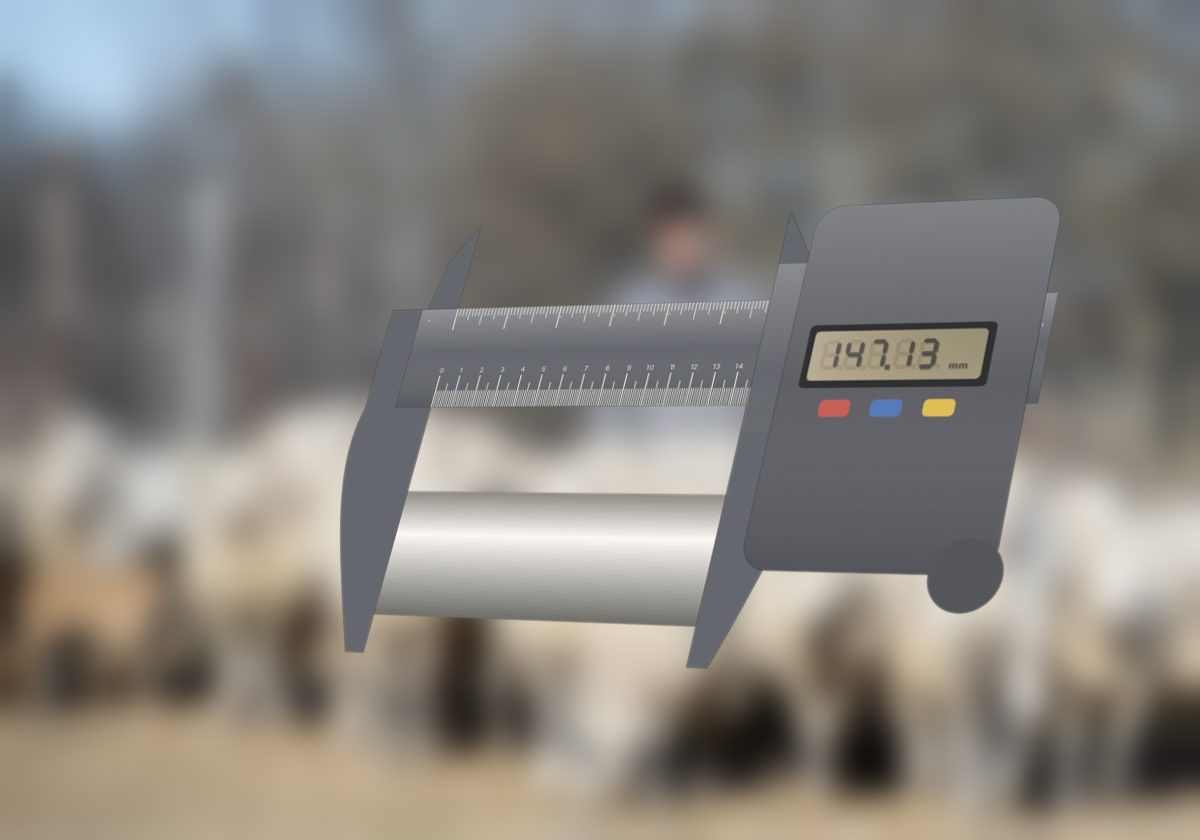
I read 147.13 mm
